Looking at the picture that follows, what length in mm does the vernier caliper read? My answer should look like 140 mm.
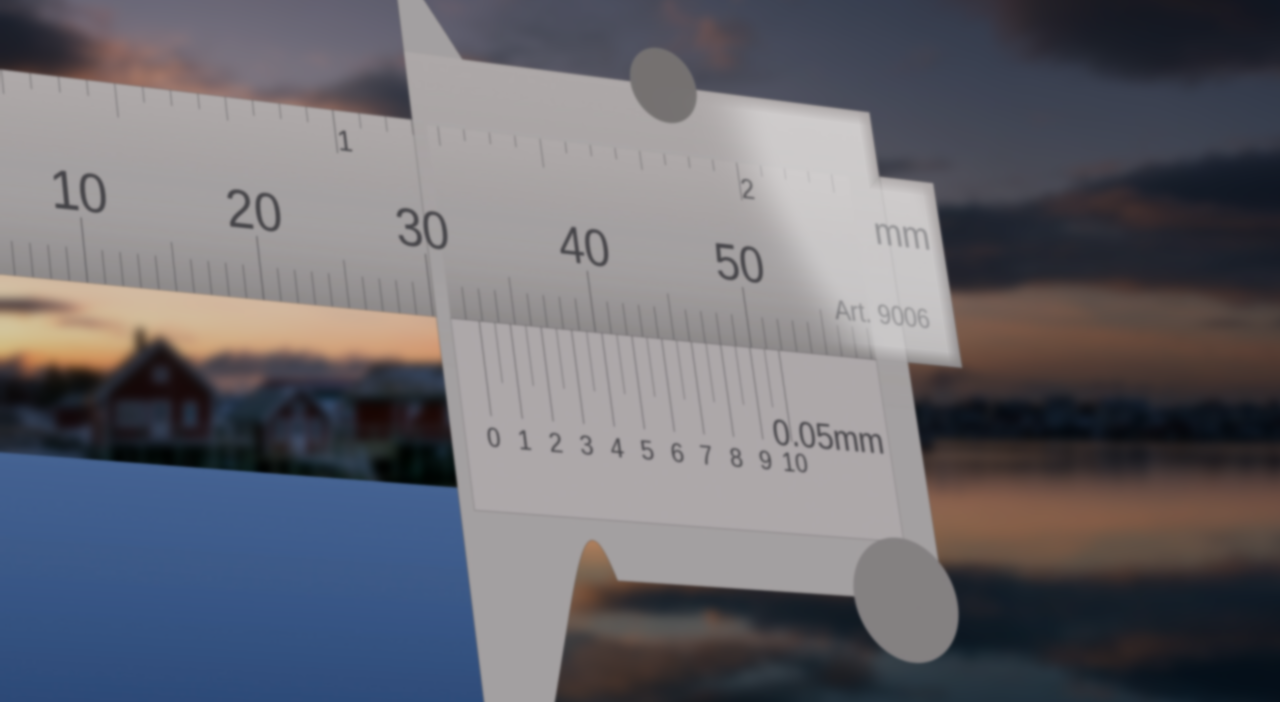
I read 32.8 mm
